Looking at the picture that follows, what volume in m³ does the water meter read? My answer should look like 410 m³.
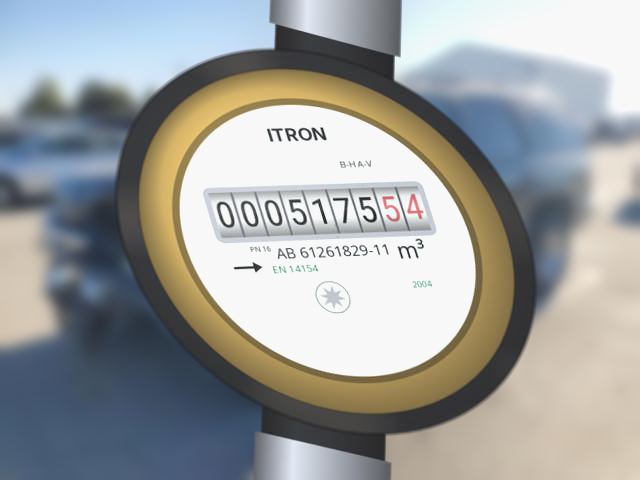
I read 5175.54 m³
